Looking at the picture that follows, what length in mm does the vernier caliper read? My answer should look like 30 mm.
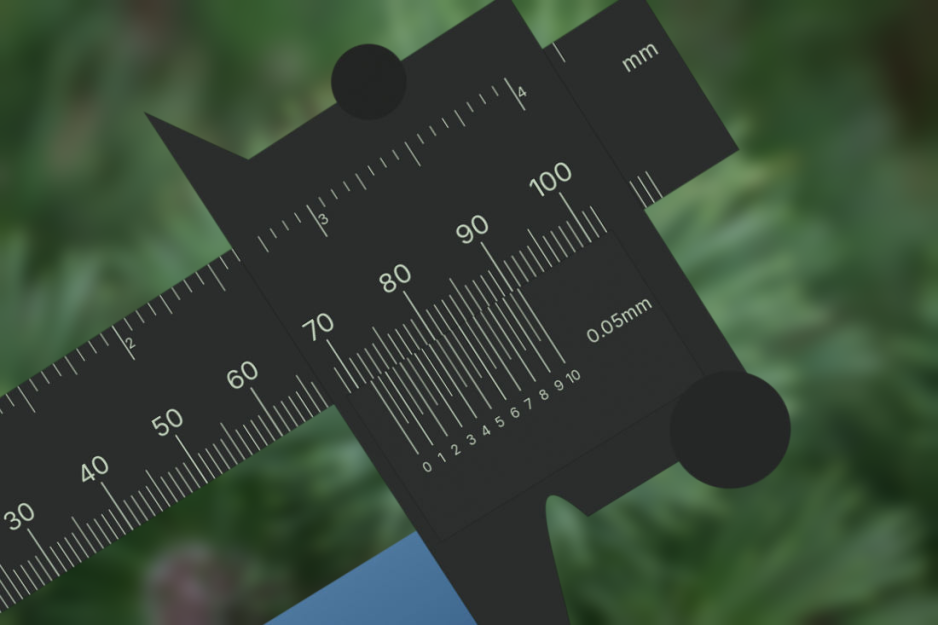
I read 71.6 mm
